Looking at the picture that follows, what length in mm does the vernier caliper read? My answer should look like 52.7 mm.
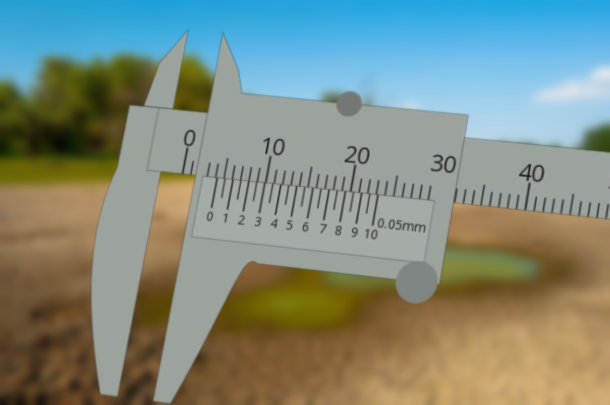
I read 4.2 mm
